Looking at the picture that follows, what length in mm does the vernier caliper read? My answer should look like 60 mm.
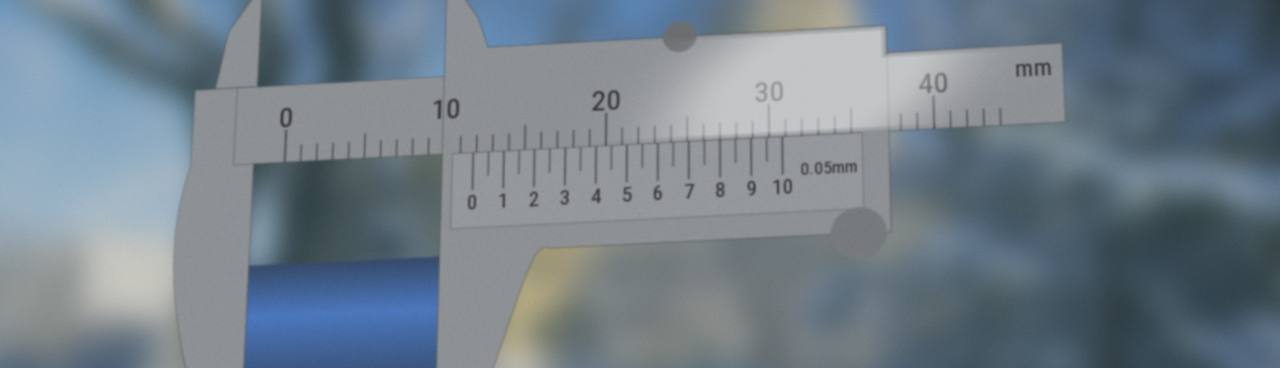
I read 11.8 mm
